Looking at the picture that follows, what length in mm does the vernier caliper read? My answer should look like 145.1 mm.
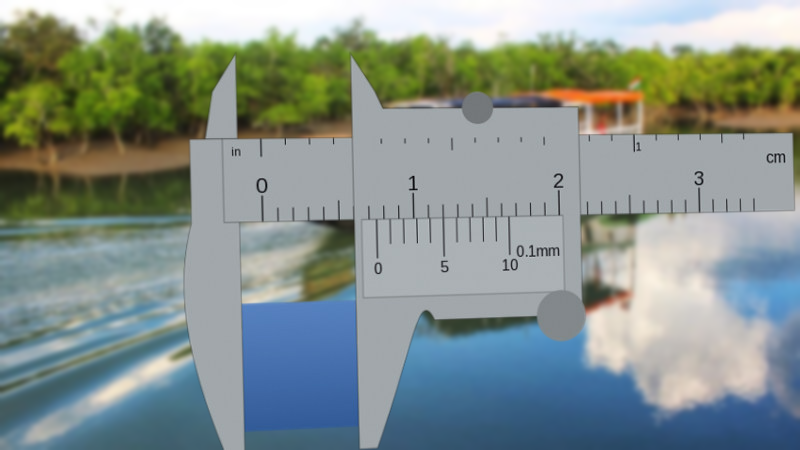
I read 7.5 mm
